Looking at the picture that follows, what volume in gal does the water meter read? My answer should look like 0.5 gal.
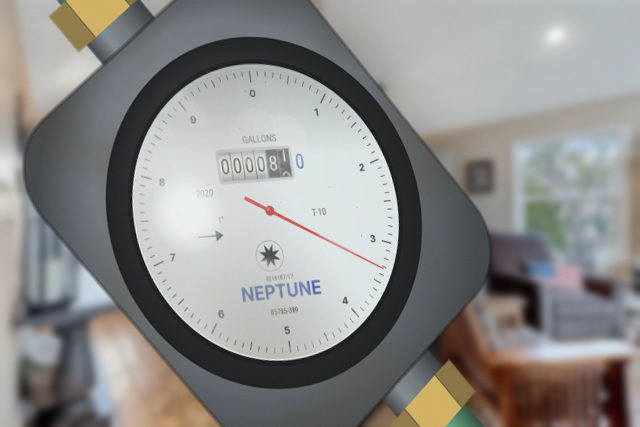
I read 813.3 gal
